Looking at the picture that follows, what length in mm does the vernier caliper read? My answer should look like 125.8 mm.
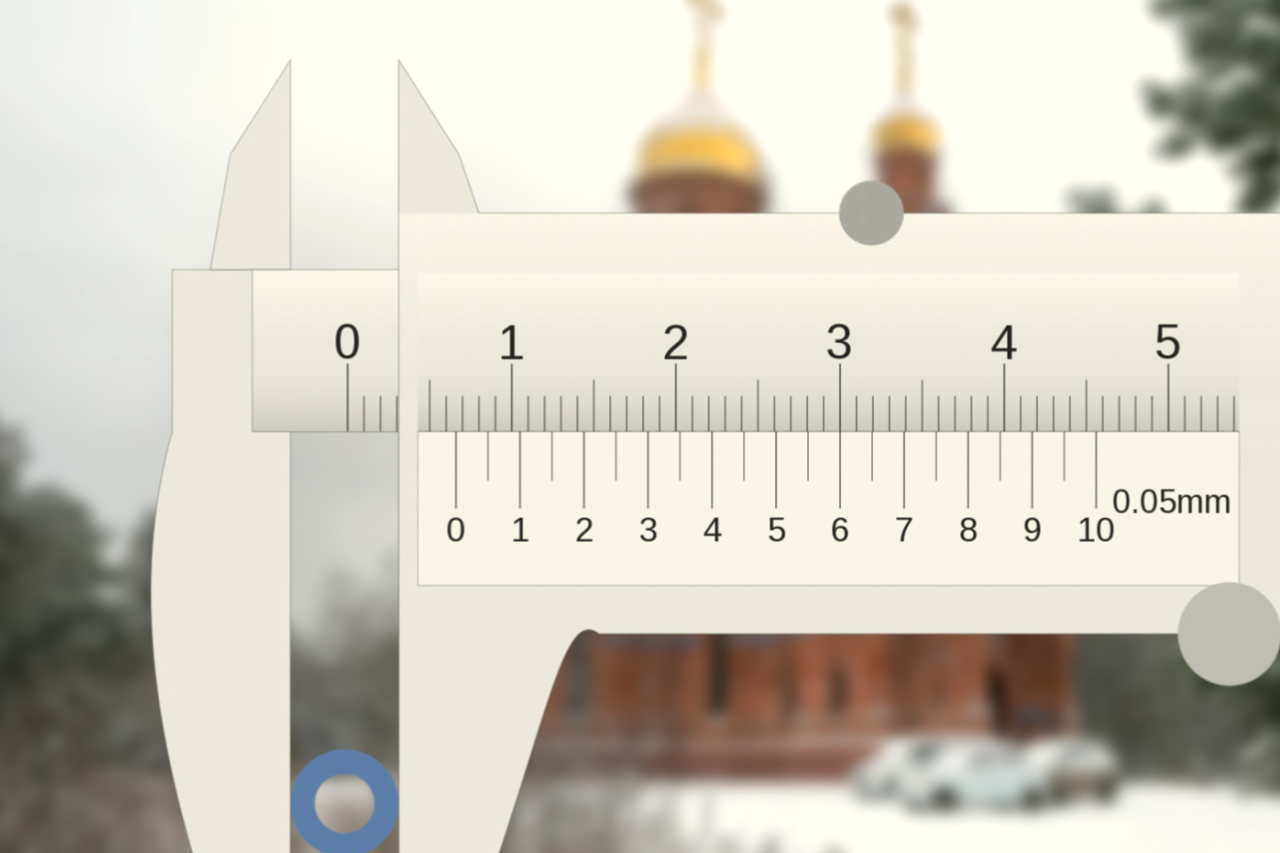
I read 6.6 mm
